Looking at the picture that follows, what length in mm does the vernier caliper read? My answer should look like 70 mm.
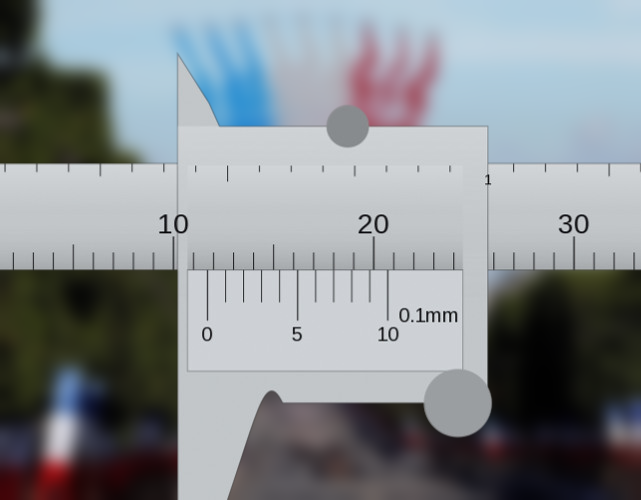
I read 11.7 mm
